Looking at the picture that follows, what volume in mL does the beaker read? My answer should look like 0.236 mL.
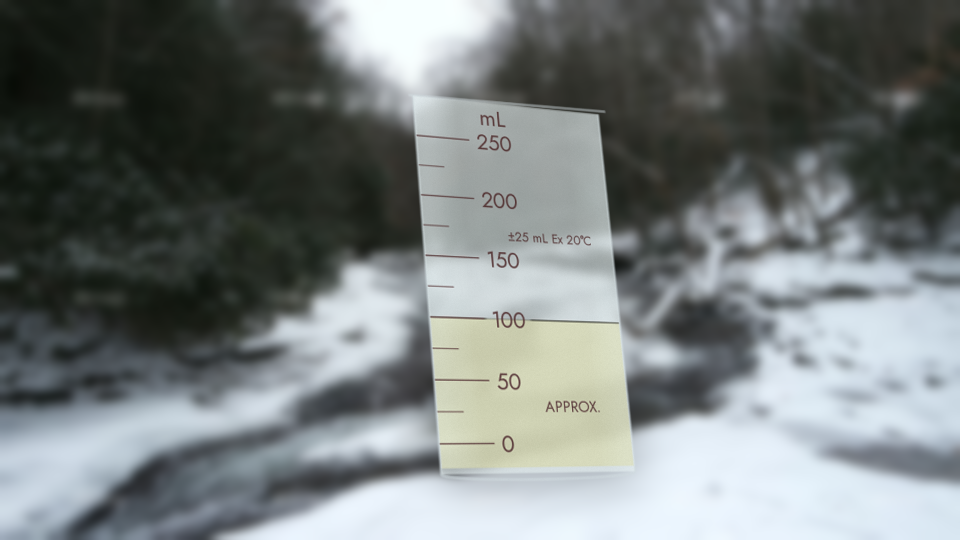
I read 100 mL
